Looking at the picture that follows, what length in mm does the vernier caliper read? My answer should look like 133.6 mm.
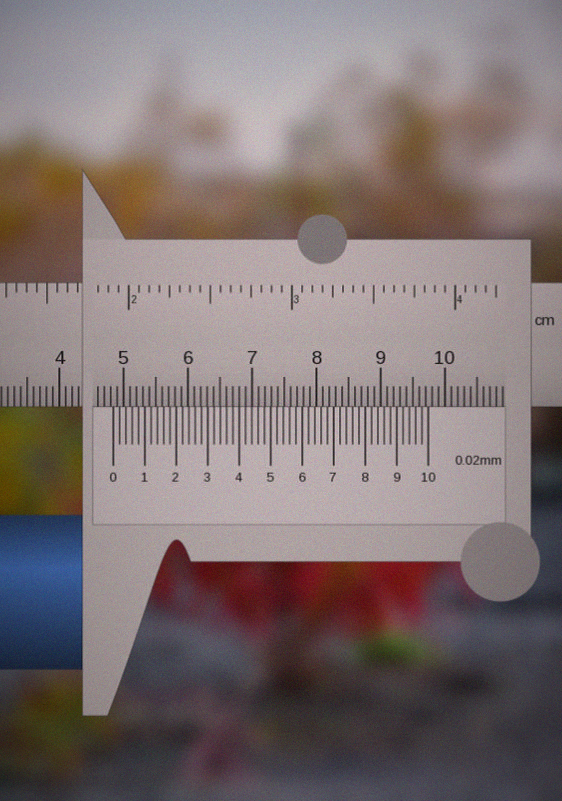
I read 48.4 mm
